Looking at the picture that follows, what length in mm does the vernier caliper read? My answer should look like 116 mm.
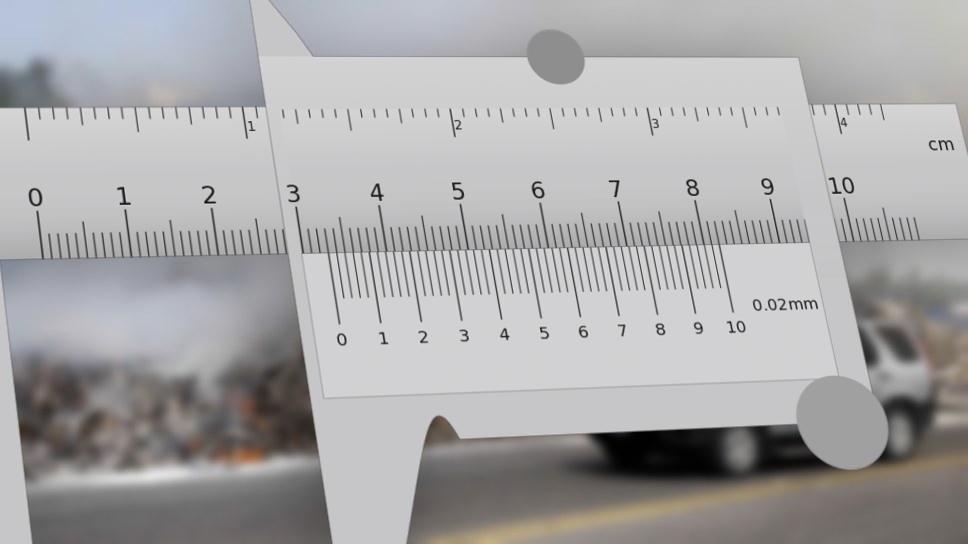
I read 33.0 mm
